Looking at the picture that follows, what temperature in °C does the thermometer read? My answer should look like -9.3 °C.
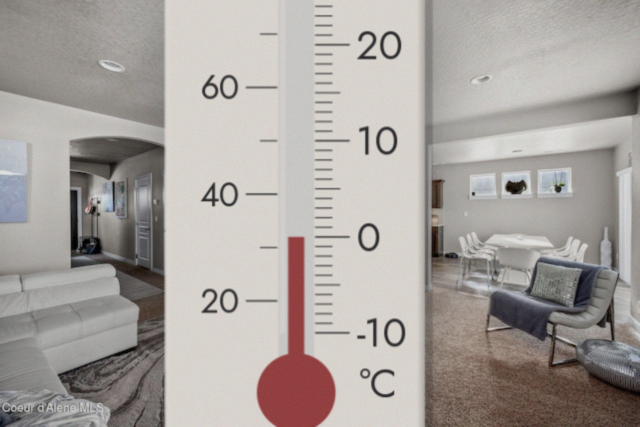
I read 0 °C
